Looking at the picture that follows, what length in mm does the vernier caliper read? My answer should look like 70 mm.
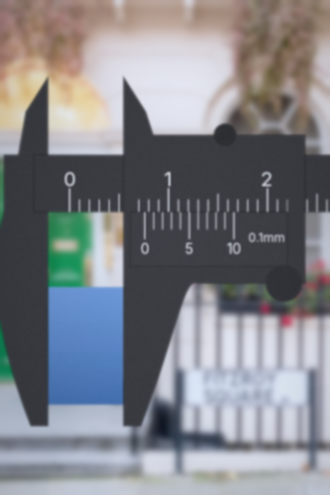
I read 7.6 mm
